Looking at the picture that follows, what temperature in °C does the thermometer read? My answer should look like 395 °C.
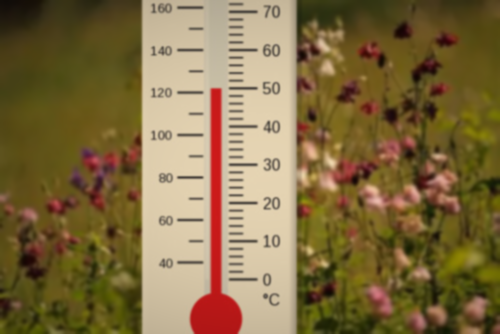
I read 50 °C
